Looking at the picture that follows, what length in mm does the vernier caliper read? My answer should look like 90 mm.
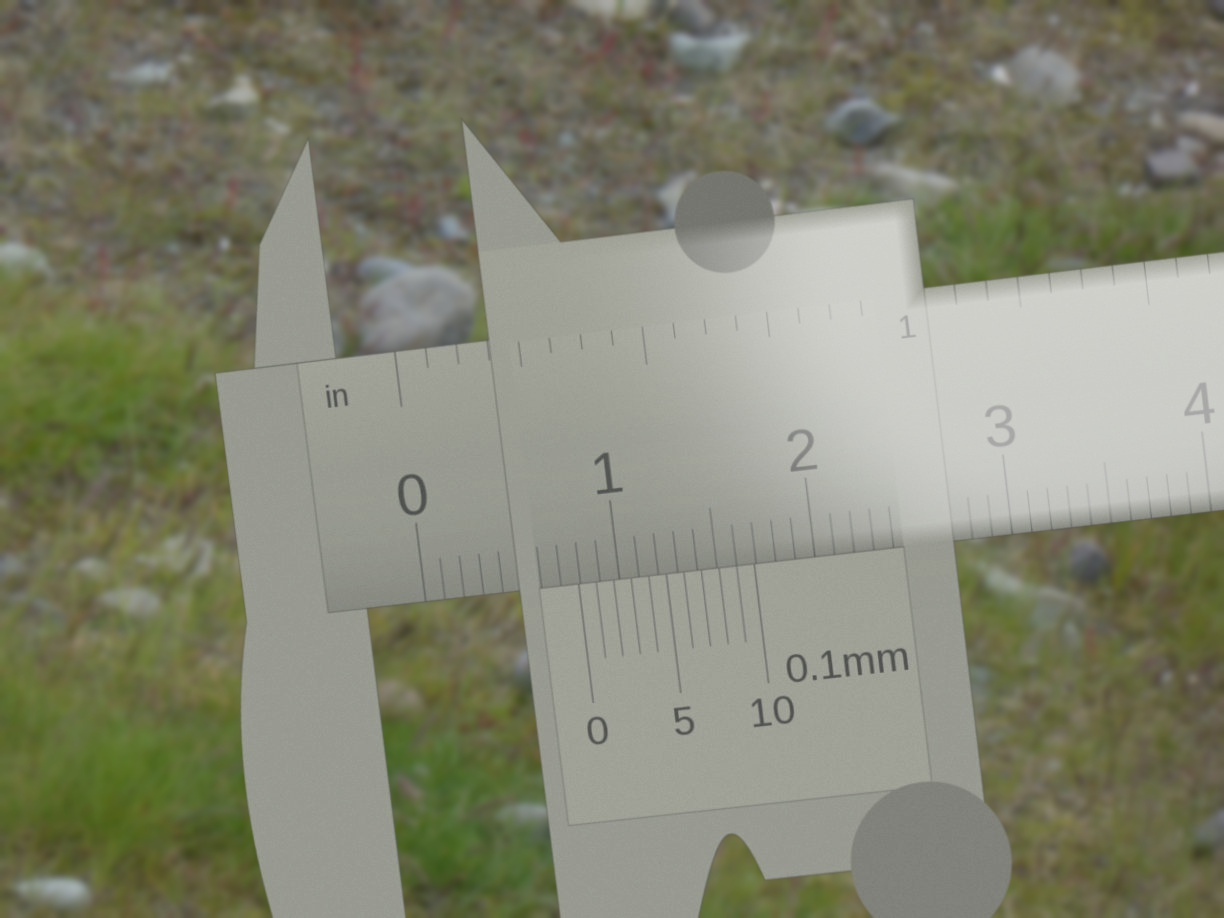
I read 7.9 mm
